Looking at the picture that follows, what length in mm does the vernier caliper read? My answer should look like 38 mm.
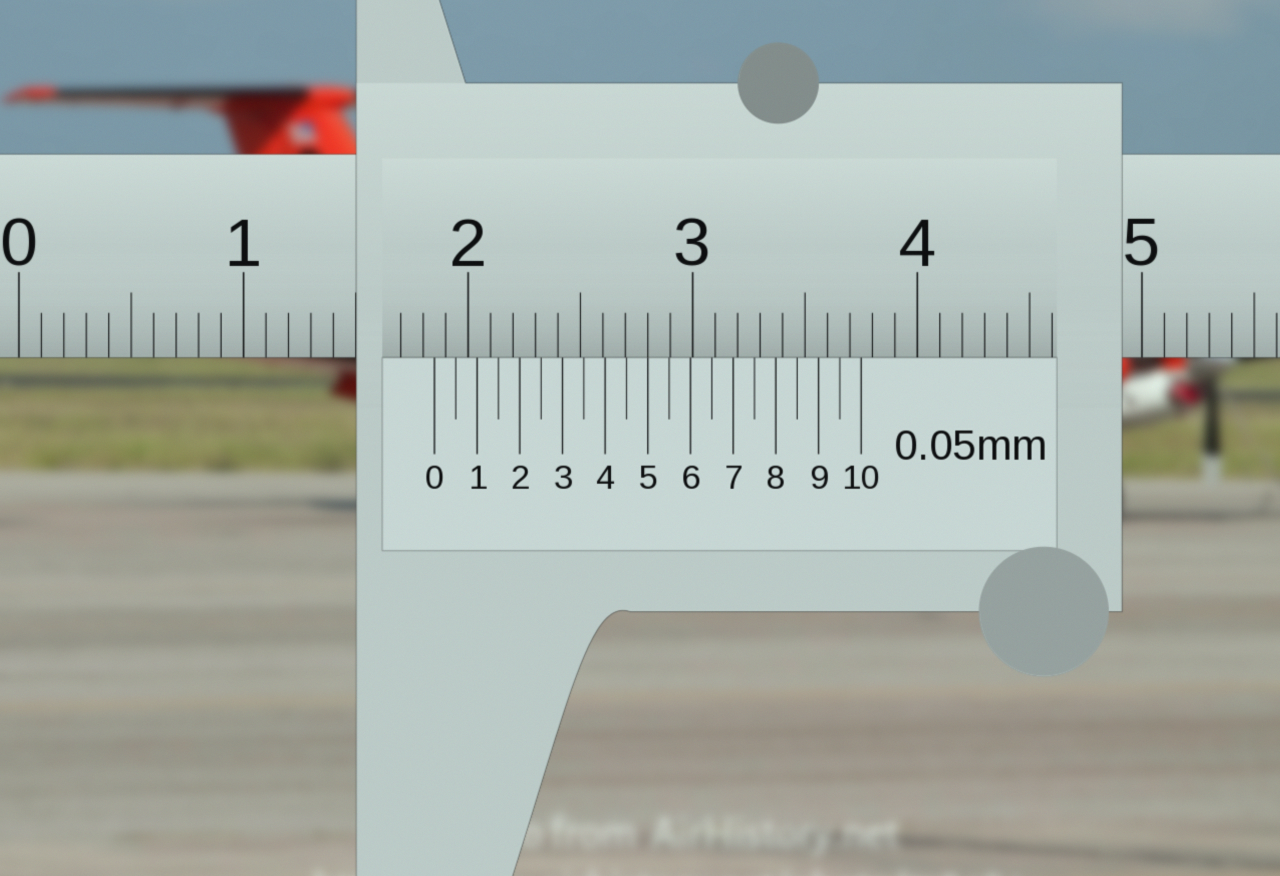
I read 18.5 mm
